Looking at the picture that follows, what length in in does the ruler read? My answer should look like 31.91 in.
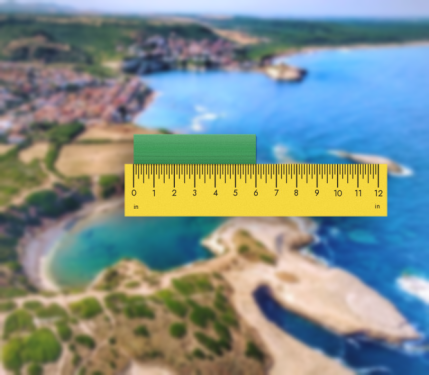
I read 6 in
